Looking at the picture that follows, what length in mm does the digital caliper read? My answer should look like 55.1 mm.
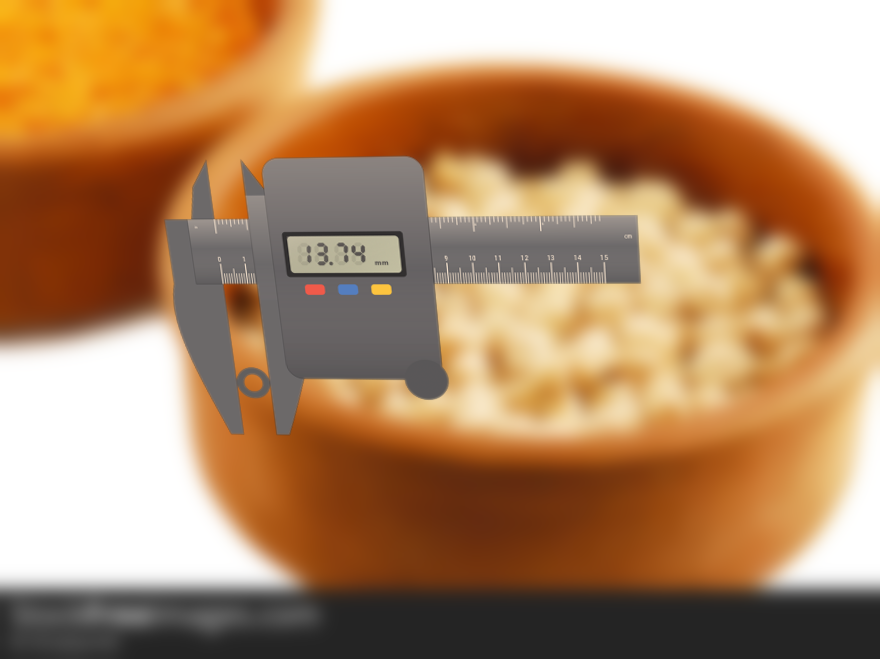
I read 13.74 mm
